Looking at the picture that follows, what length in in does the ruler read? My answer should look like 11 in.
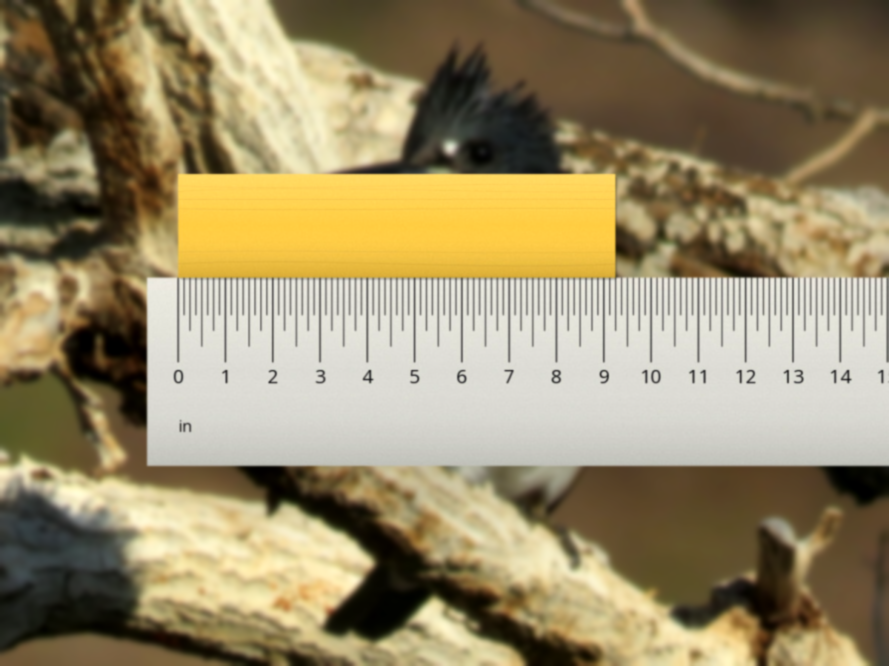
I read 9.25 in
